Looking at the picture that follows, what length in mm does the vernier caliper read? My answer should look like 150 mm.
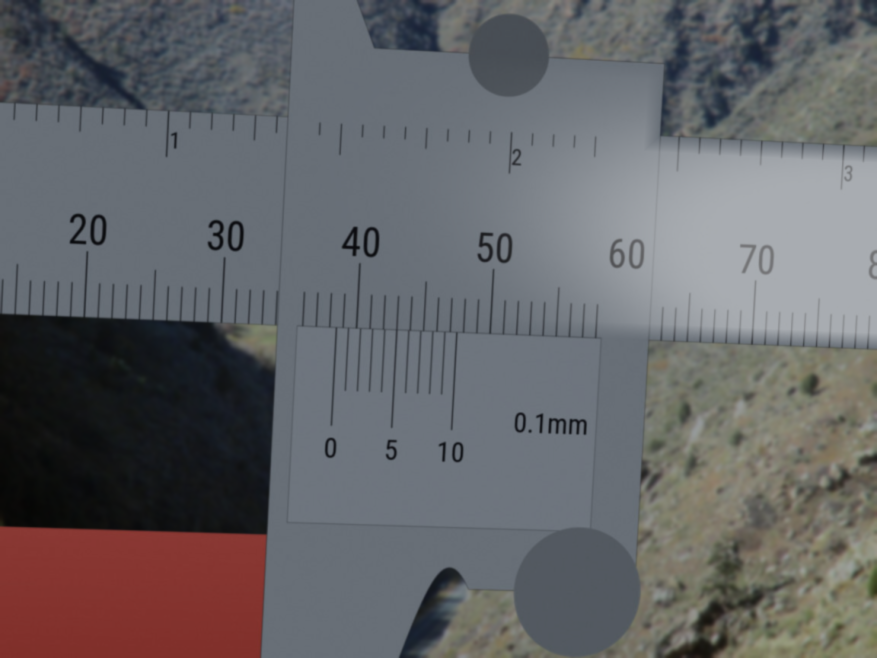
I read 38.5 mm
